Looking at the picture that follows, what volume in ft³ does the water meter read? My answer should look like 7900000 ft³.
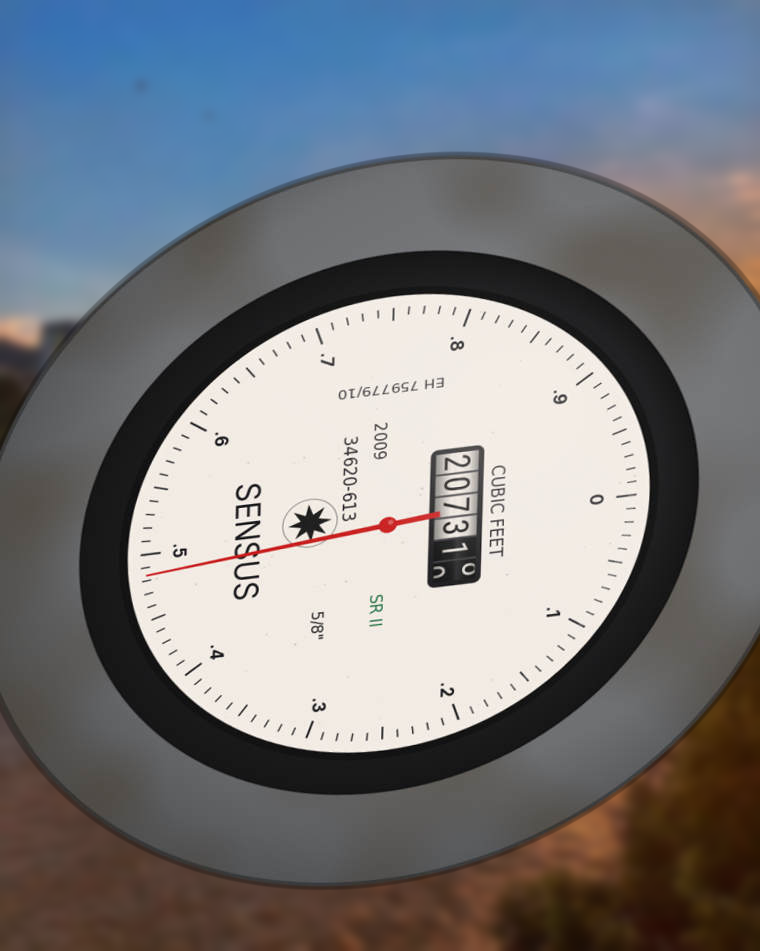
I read 207318.48 ft³
